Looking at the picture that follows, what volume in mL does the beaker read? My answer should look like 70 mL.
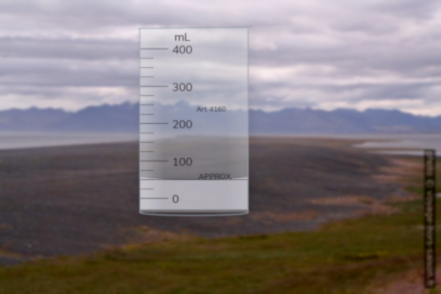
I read 50 mL
